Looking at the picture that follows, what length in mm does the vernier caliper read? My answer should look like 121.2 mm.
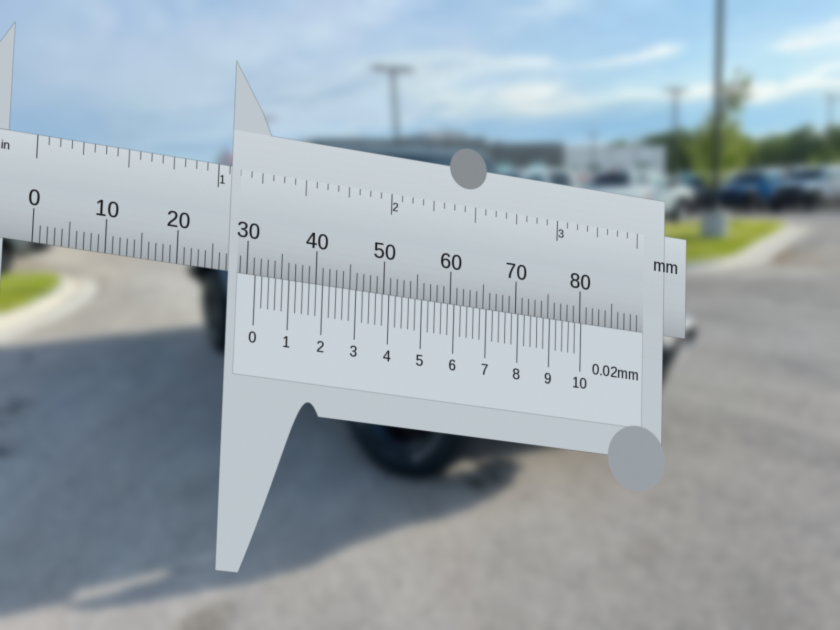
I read 31.2 mm
